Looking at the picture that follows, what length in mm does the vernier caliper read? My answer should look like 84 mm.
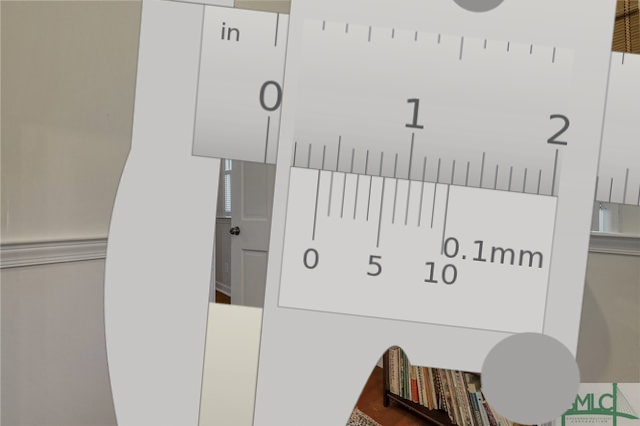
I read 3.8 mm
